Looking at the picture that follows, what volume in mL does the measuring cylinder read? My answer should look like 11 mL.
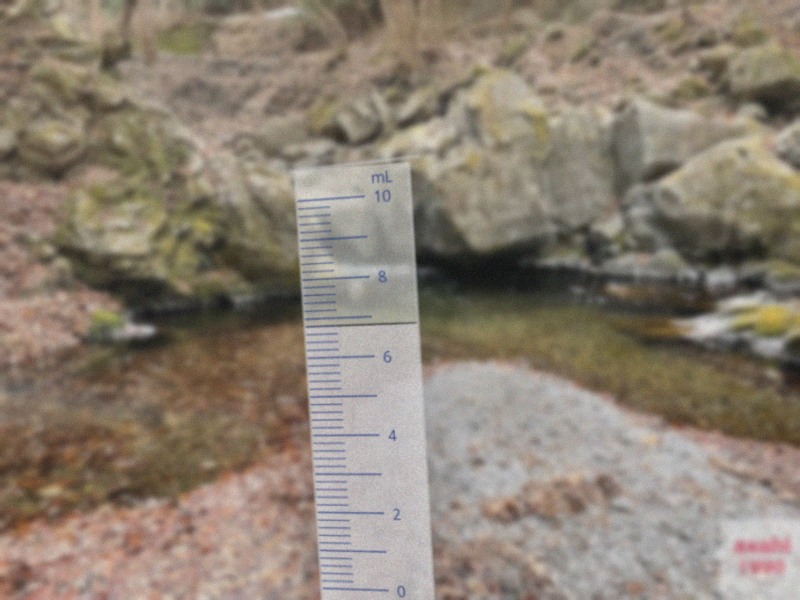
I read 6.8 mL
